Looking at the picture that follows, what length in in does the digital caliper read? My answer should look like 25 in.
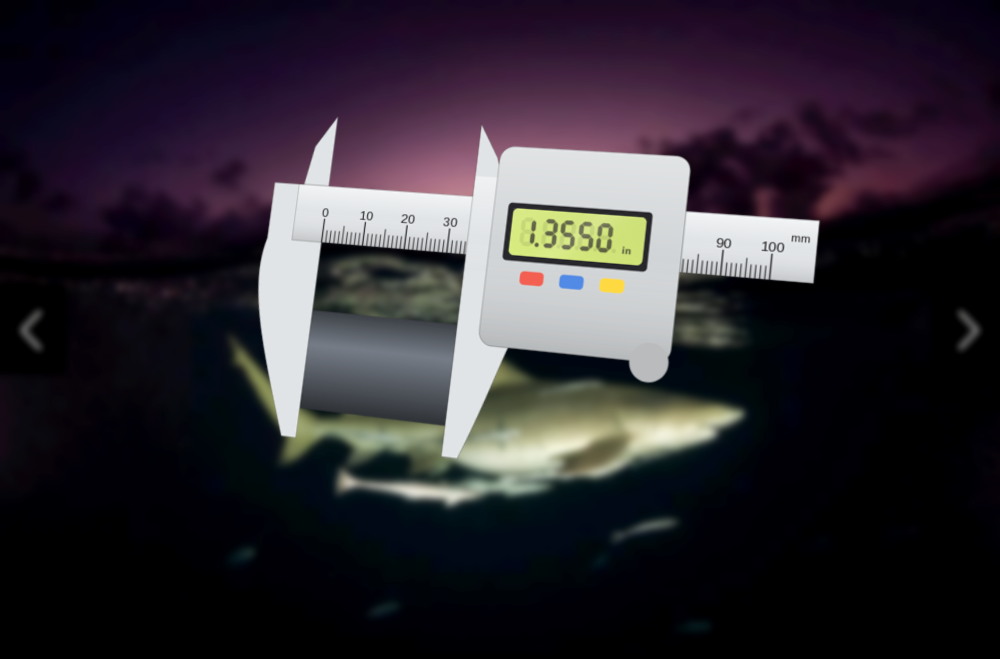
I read 1.3550 in
